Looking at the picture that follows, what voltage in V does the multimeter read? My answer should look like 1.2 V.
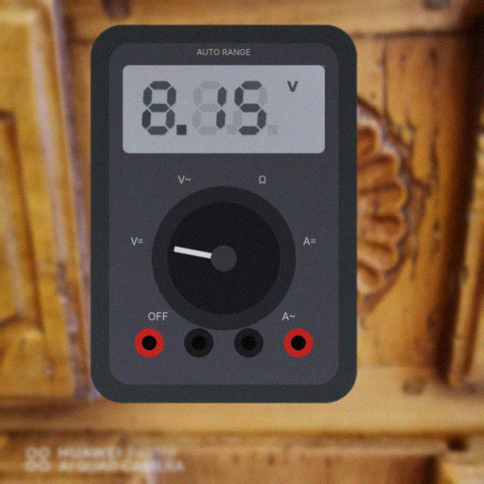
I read 8.15 V
